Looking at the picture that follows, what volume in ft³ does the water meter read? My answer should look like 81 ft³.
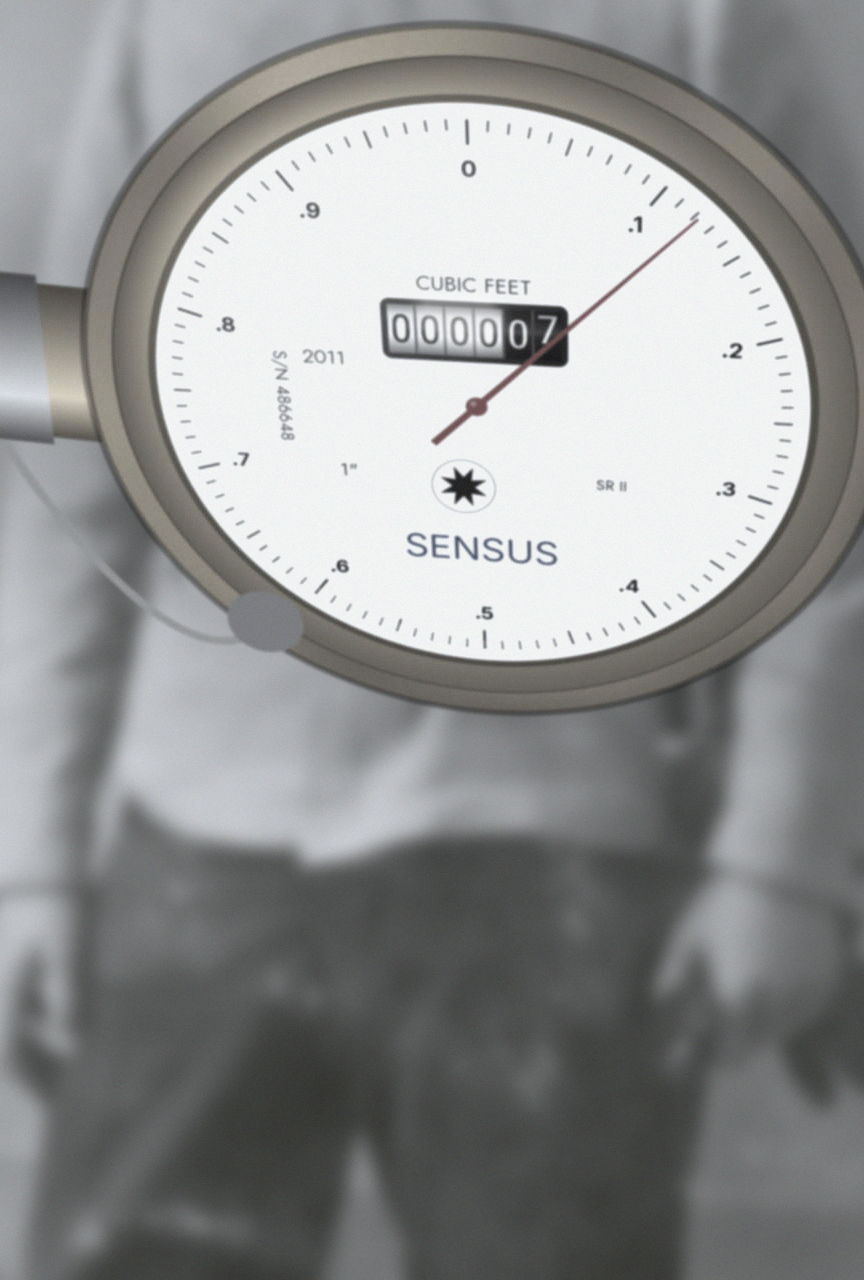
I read 7.12 ft³
